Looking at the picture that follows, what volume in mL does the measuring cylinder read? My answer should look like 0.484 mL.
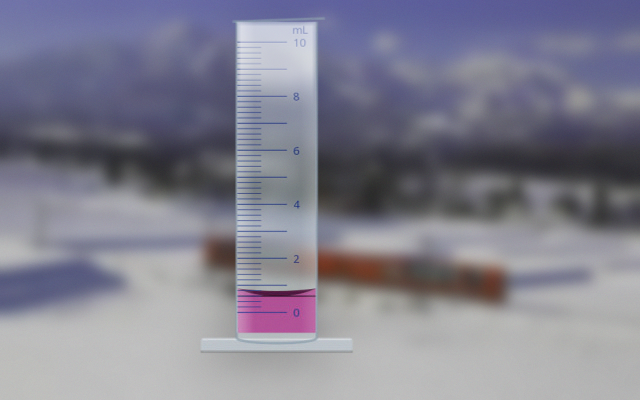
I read 0.6 mL
